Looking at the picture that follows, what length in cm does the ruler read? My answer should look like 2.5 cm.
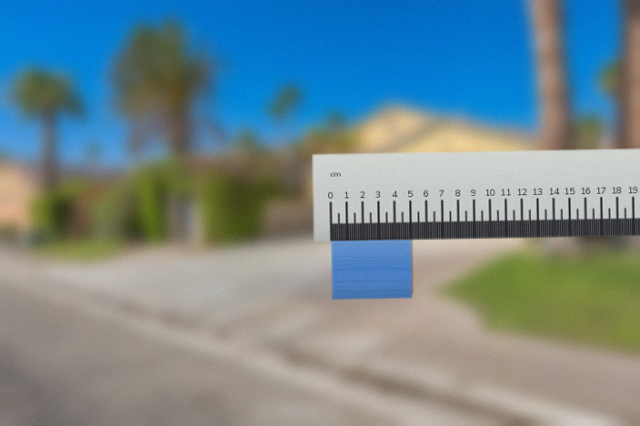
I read 5 cm
